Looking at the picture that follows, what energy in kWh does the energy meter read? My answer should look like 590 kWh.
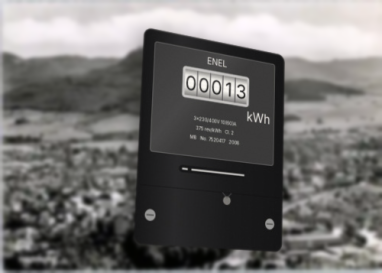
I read 13 kWh
